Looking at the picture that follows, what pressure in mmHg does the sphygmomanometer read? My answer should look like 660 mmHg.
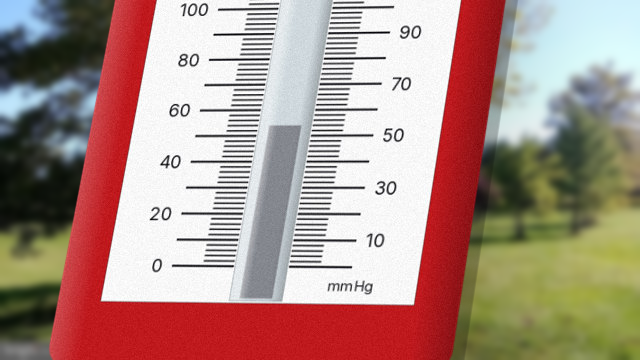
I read 54 mmHg
